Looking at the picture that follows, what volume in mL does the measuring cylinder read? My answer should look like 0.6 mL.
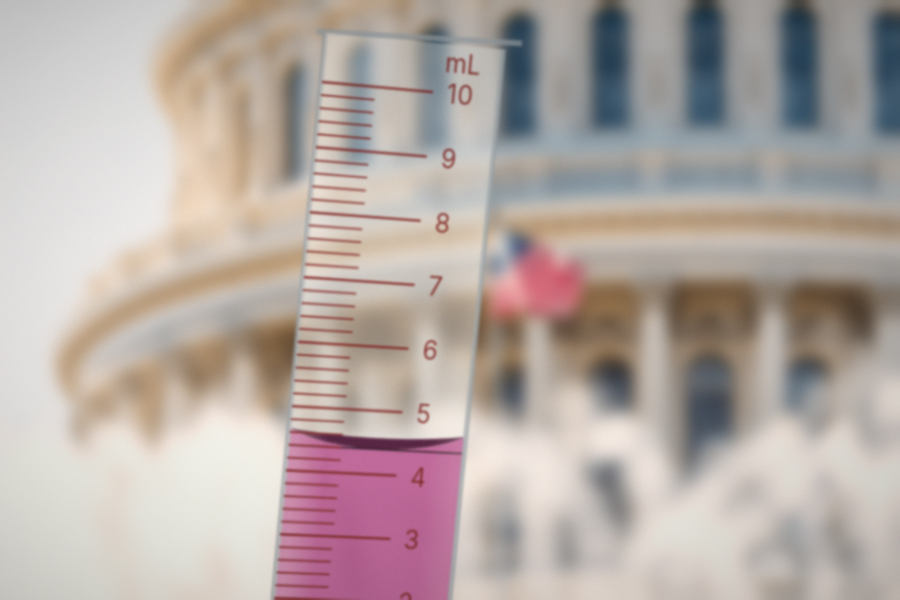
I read 4.4 mL
